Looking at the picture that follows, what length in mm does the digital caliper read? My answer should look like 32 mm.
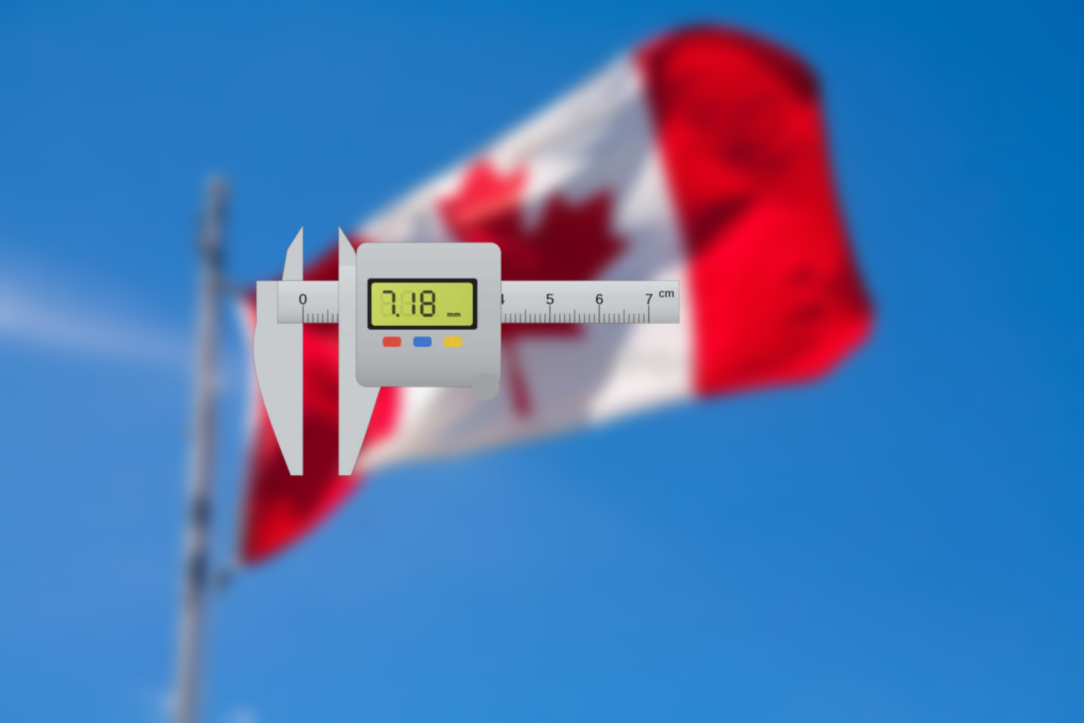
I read 7.18 mm
